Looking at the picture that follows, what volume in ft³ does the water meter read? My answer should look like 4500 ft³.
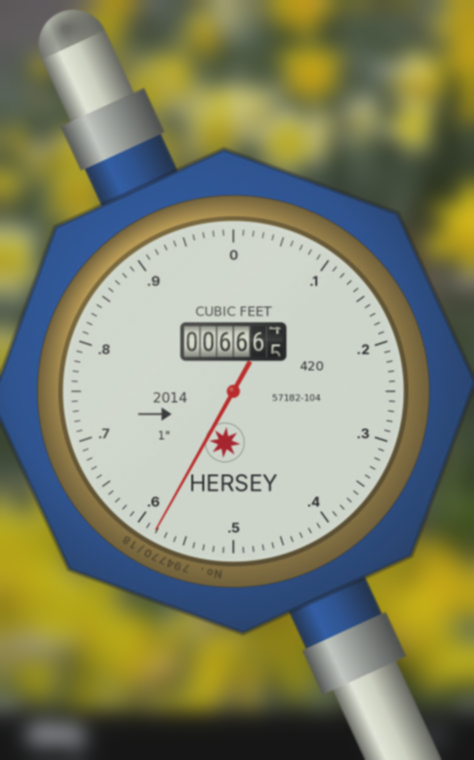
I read 6664.58 ft³
